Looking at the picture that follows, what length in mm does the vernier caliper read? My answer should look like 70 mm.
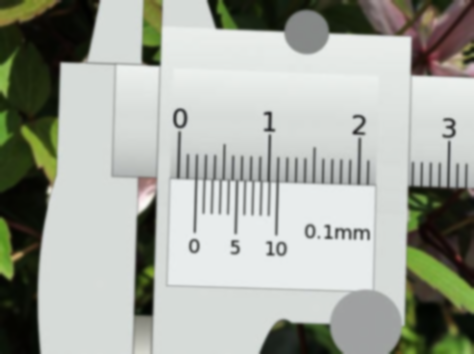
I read 2.0 mm
